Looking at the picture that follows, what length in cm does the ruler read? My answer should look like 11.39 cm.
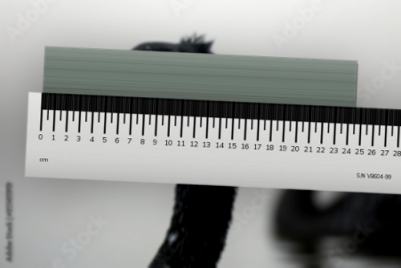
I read 24.5 cm
